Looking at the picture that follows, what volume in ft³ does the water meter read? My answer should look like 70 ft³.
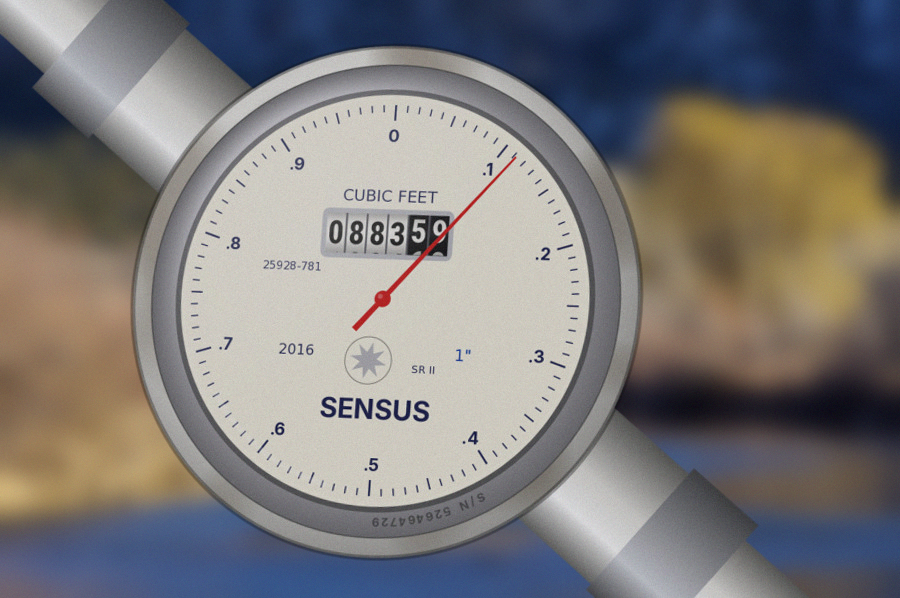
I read 88359.11 ft³
